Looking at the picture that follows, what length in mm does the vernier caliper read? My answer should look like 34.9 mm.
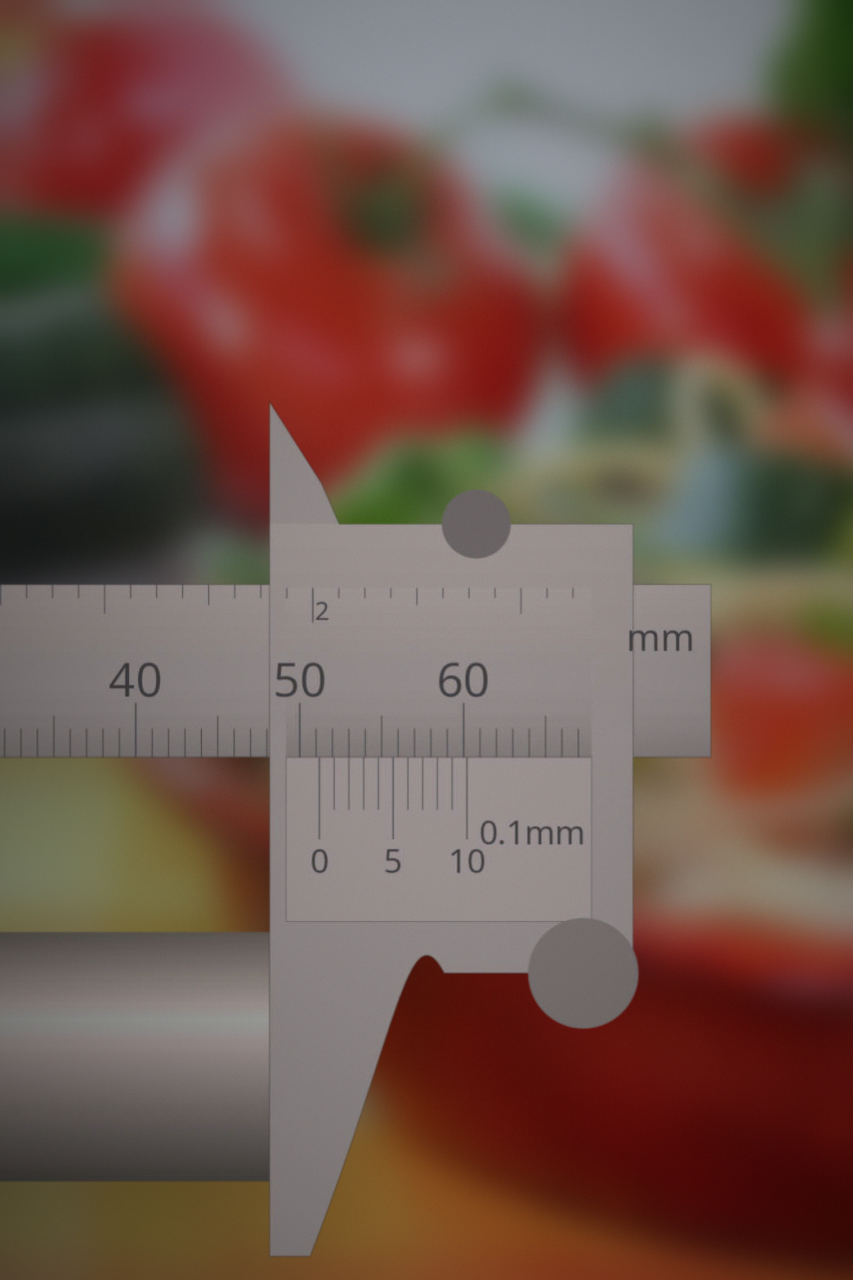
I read 51.2 mm
